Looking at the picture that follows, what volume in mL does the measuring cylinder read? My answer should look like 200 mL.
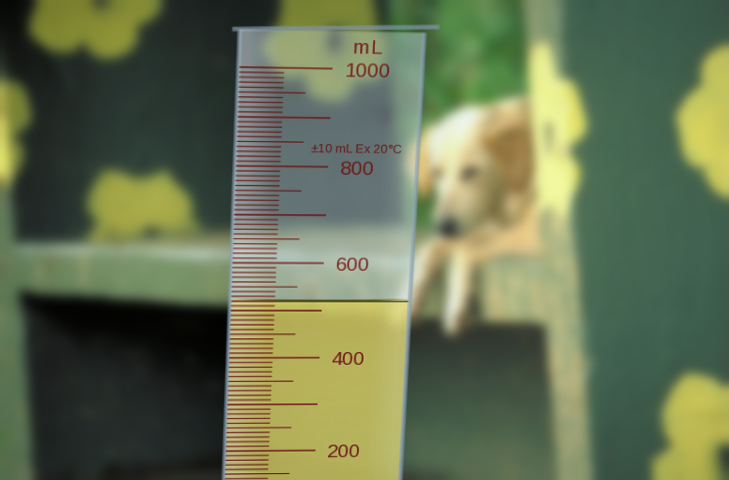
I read 520 mL
